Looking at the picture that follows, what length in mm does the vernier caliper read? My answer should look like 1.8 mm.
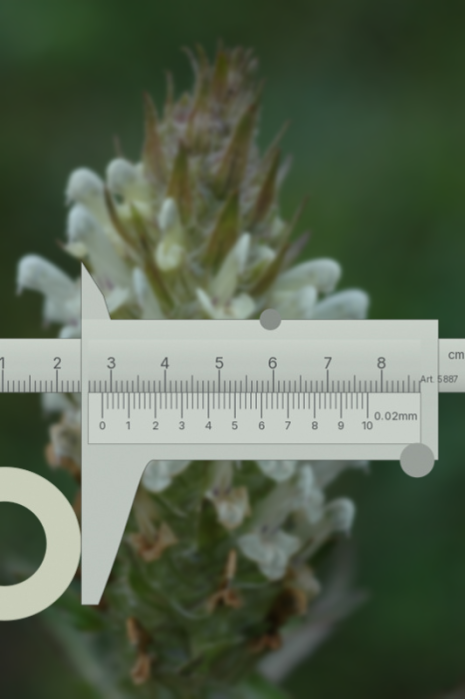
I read 28.4 mm
